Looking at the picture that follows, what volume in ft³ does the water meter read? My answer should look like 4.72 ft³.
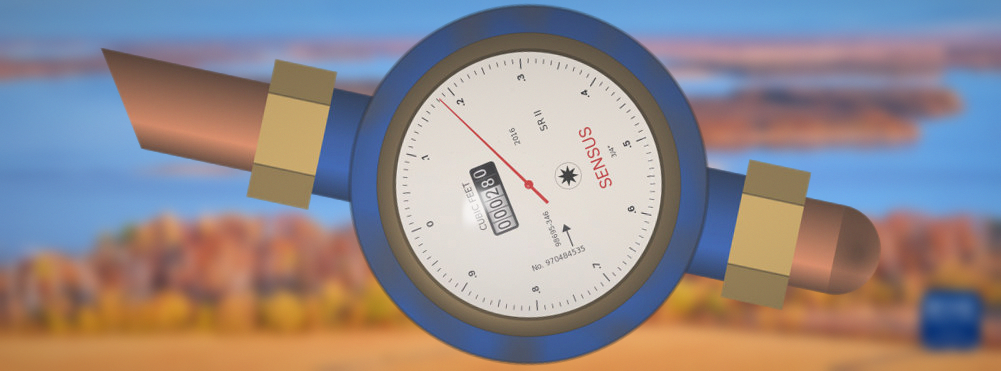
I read 280.18 ft³
